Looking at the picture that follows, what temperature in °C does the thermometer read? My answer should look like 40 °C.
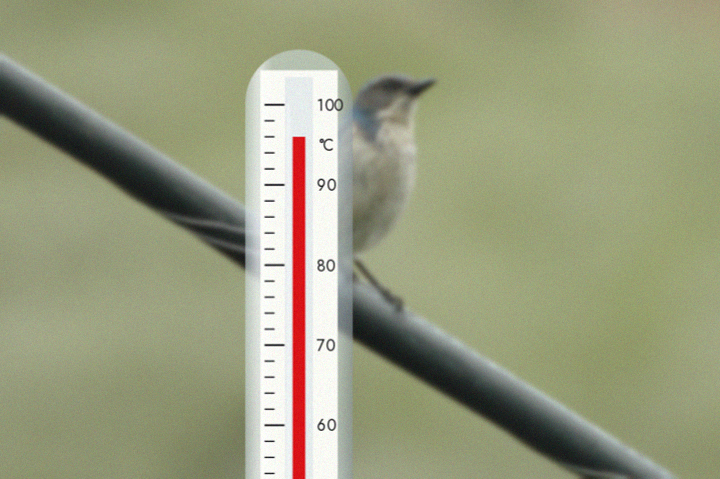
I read 96 °C
